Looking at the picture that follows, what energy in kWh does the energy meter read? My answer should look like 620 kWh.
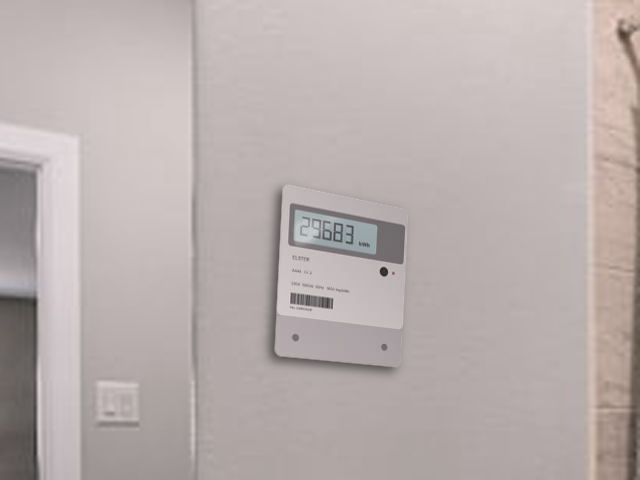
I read 29683 kWh
